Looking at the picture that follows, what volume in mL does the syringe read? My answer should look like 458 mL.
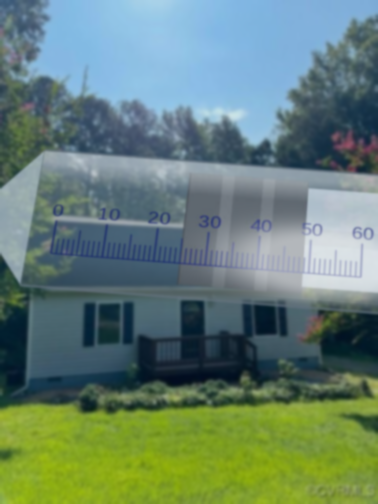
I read 25 mL
